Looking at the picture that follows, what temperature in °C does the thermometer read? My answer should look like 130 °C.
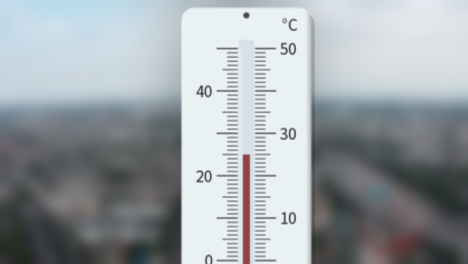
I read 25 °C
